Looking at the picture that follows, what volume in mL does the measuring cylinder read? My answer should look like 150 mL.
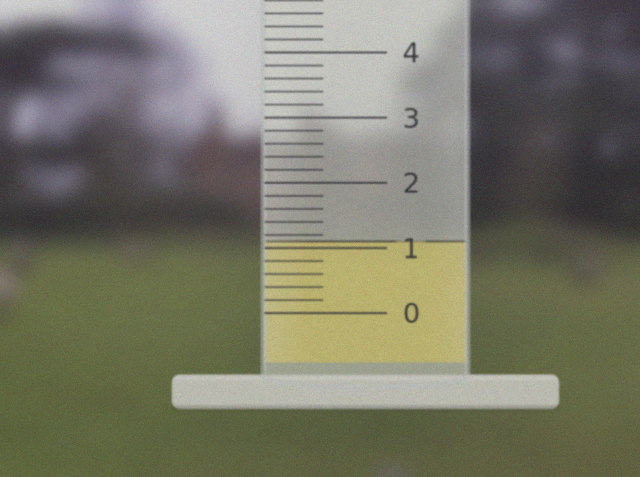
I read 1.1 mL
